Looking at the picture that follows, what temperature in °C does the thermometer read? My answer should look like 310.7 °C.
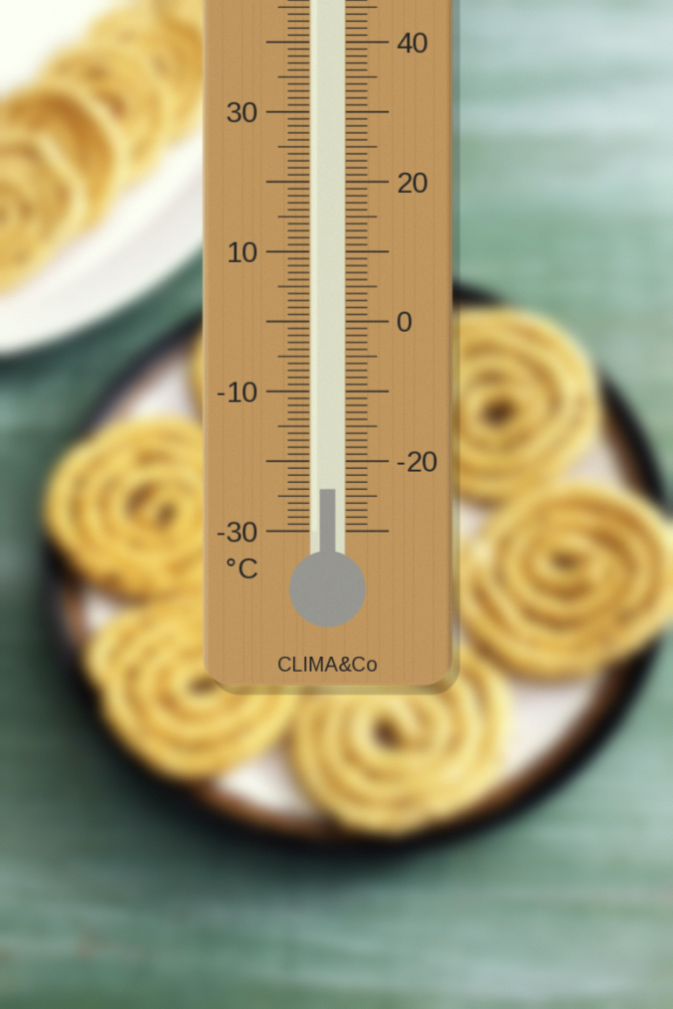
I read -24 °C
